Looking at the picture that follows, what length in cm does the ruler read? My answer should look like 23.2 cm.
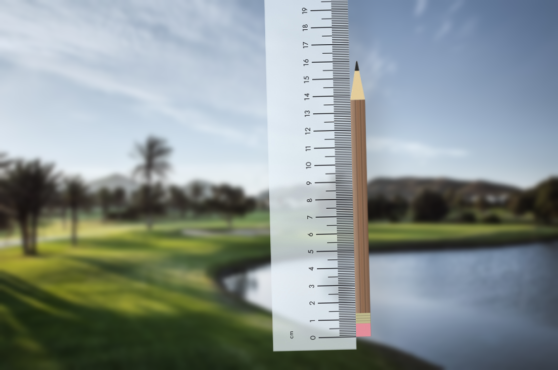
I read 16 cm
